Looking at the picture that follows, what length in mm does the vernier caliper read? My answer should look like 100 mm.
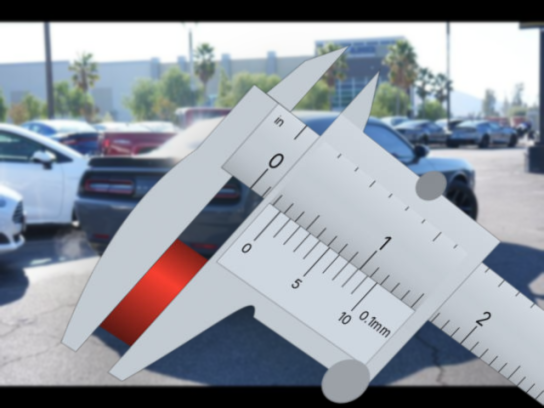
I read 2.7 mm
